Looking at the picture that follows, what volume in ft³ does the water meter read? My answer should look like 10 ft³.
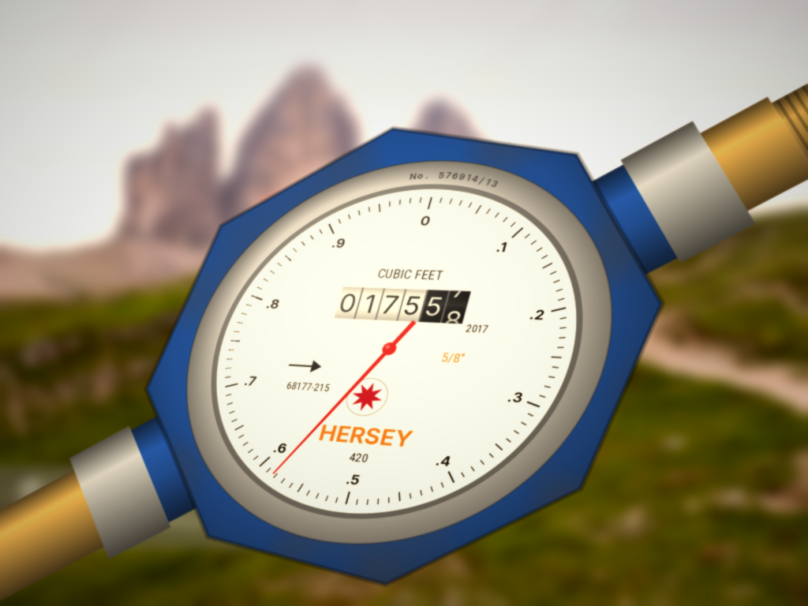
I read 17557.58 ft³
